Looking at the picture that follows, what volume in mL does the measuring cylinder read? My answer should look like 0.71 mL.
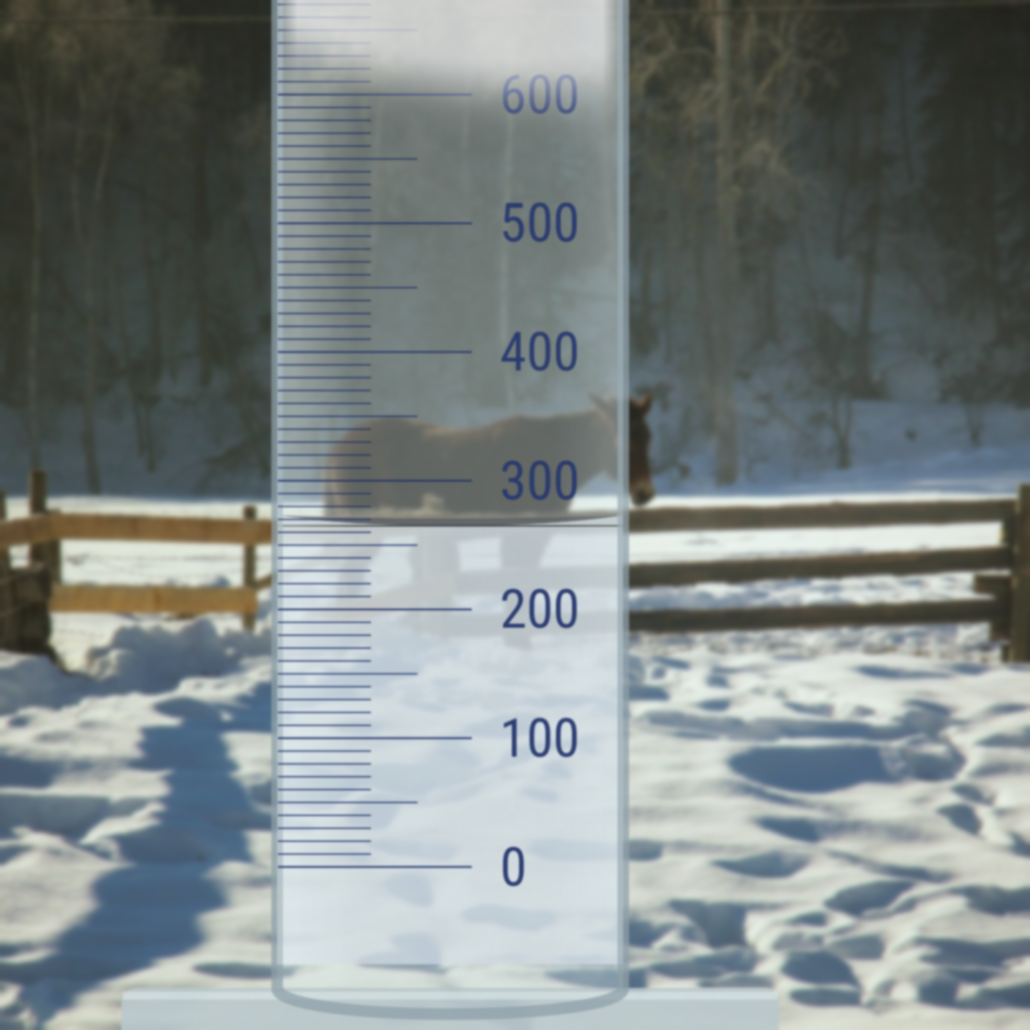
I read 265 mL
